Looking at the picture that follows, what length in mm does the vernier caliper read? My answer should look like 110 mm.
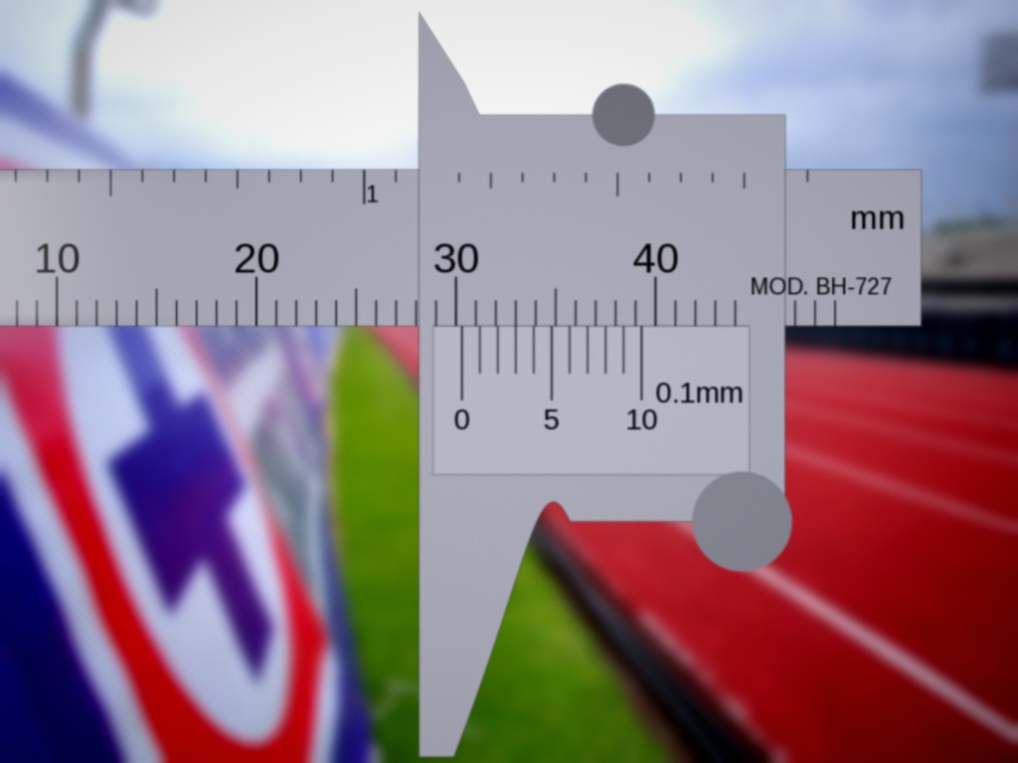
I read 30.3 mm
